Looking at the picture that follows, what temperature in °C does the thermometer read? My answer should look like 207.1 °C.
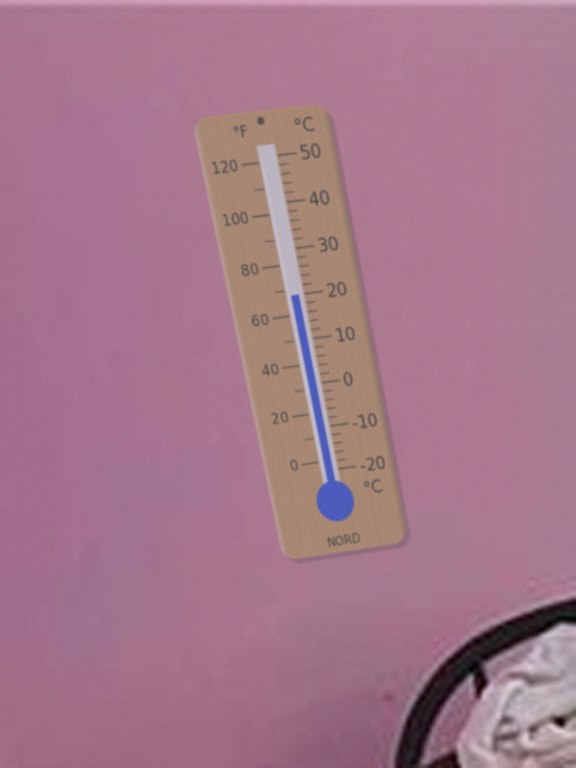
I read 20 °C
